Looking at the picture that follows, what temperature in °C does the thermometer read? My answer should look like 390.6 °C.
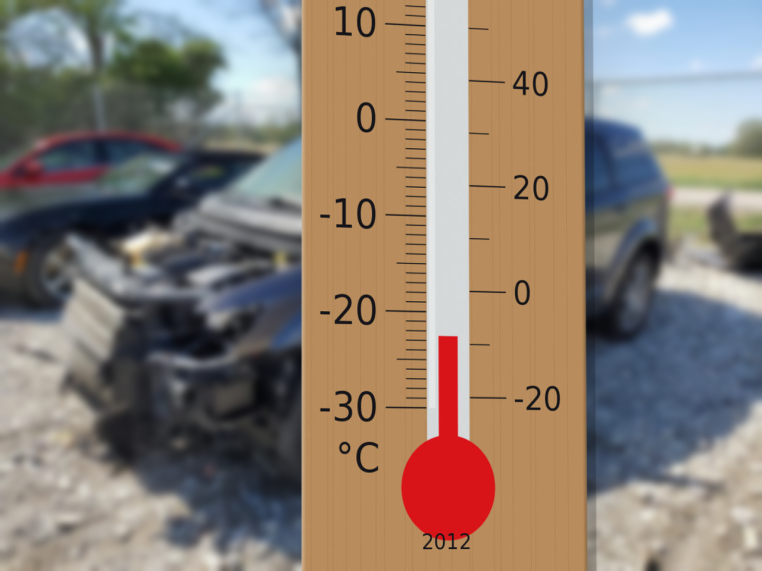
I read -22.5 °C
